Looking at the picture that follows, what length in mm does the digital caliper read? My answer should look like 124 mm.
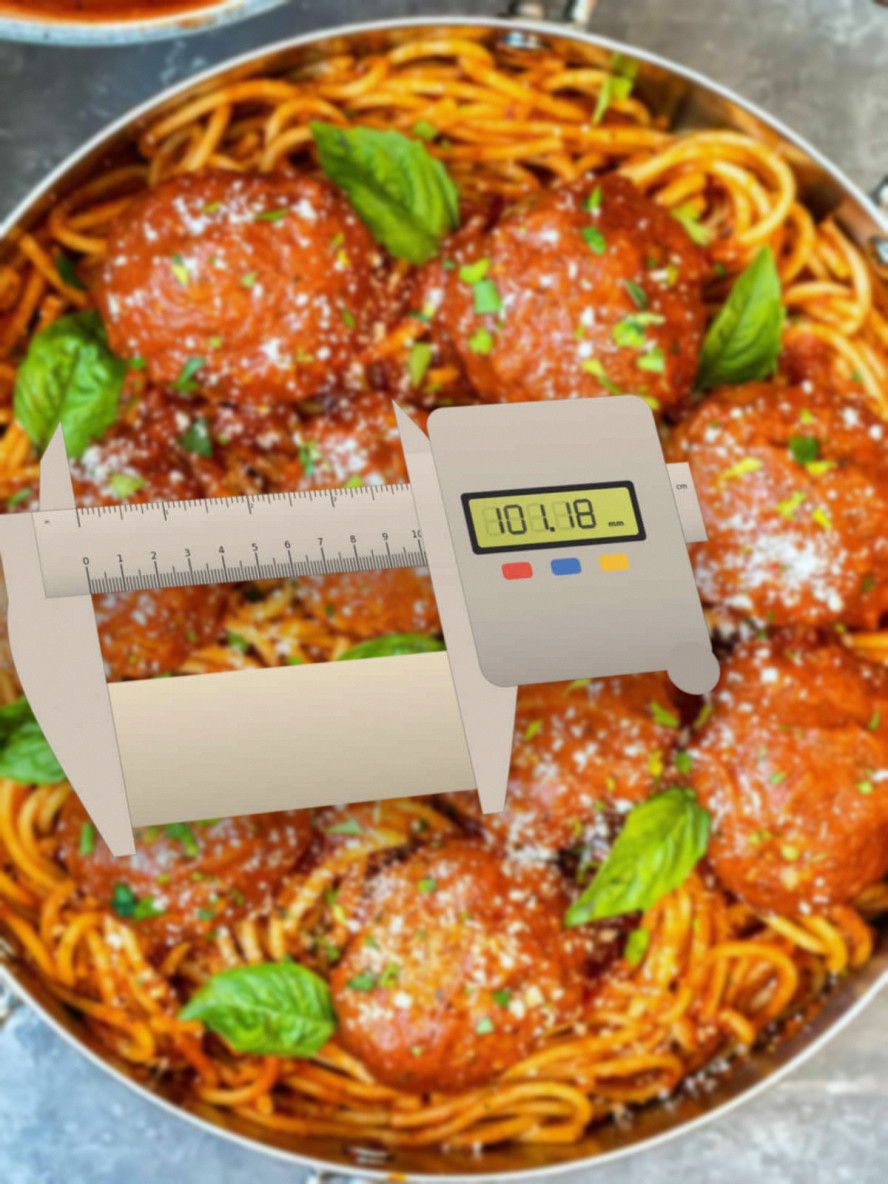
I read 101.18 mm
